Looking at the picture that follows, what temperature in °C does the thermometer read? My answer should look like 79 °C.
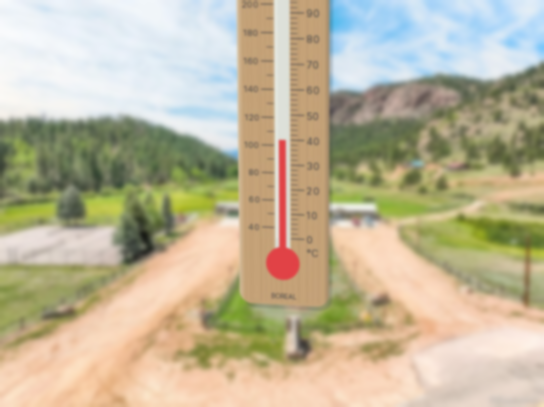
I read 40 °C
